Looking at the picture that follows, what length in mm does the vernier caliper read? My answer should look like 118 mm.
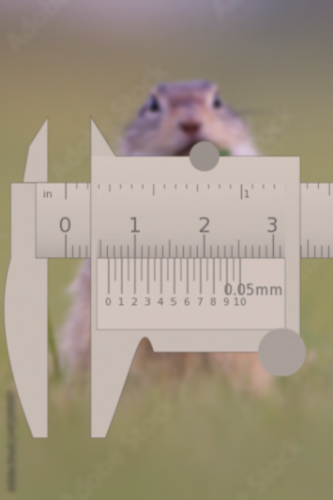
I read 6.2 mm
